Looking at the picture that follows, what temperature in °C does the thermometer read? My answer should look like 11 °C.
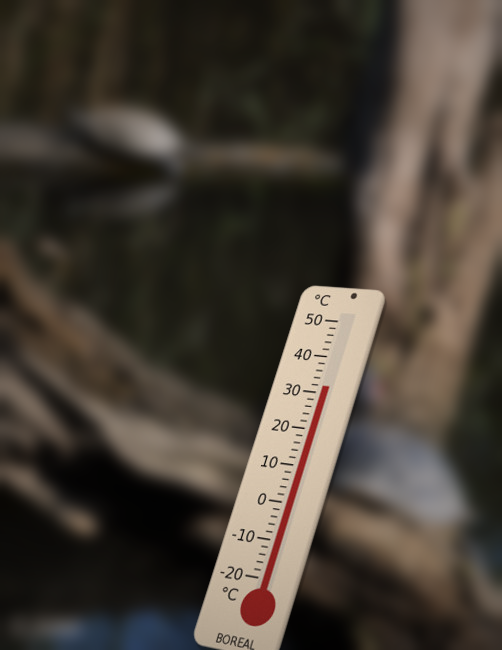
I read 32 °C
